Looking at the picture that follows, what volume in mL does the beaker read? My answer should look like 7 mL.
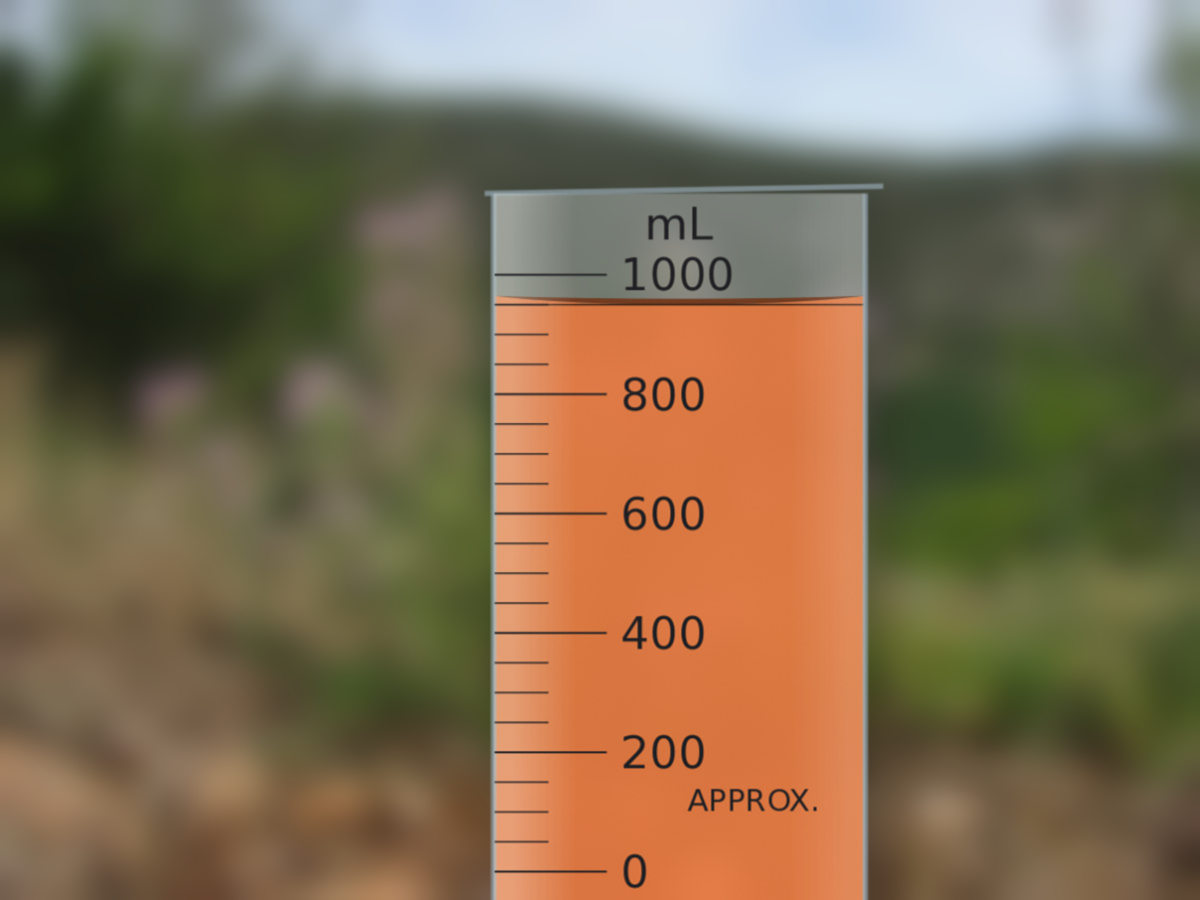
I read 950 mL
